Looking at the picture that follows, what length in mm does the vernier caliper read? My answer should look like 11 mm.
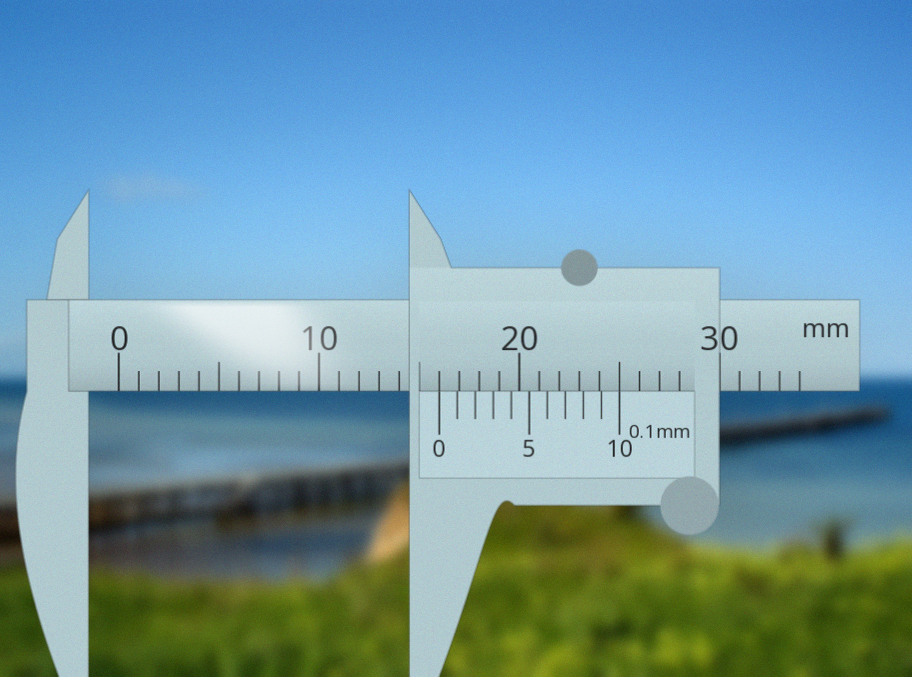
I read 16.0 mm
